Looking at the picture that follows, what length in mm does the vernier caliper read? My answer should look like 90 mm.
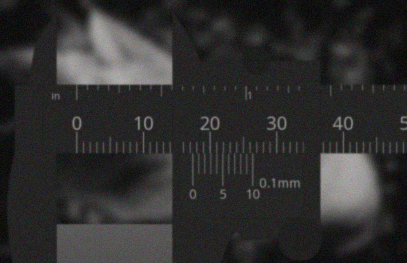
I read 17.4 mm
